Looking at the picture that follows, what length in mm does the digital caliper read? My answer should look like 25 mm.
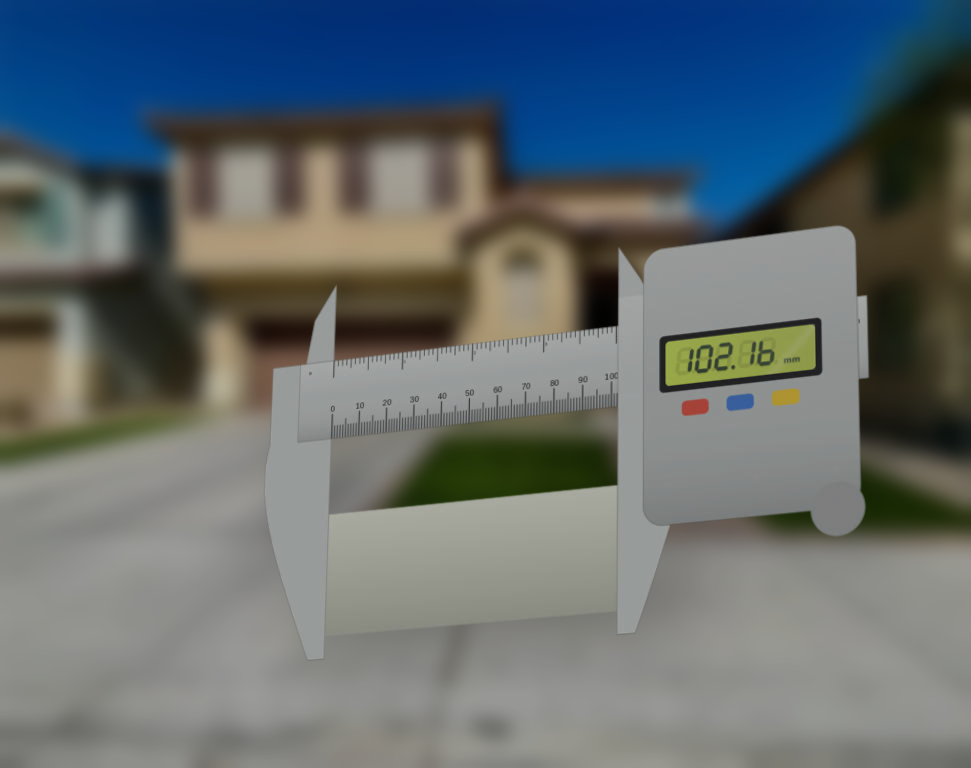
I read 102.16 mm
